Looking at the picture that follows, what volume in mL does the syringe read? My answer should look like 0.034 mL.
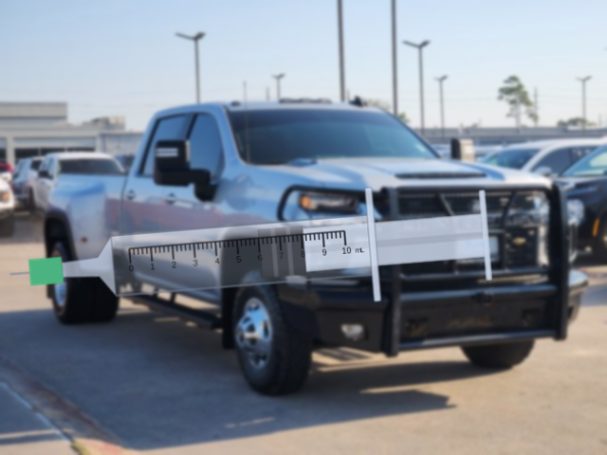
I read 6 mL
